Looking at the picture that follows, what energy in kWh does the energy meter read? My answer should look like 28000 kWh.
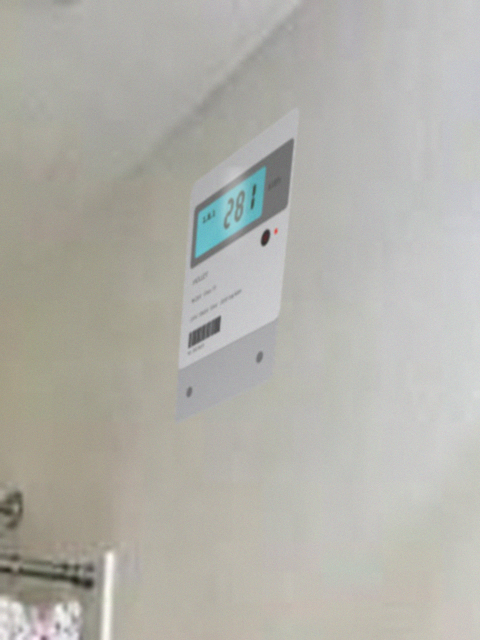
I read 281 kWh
